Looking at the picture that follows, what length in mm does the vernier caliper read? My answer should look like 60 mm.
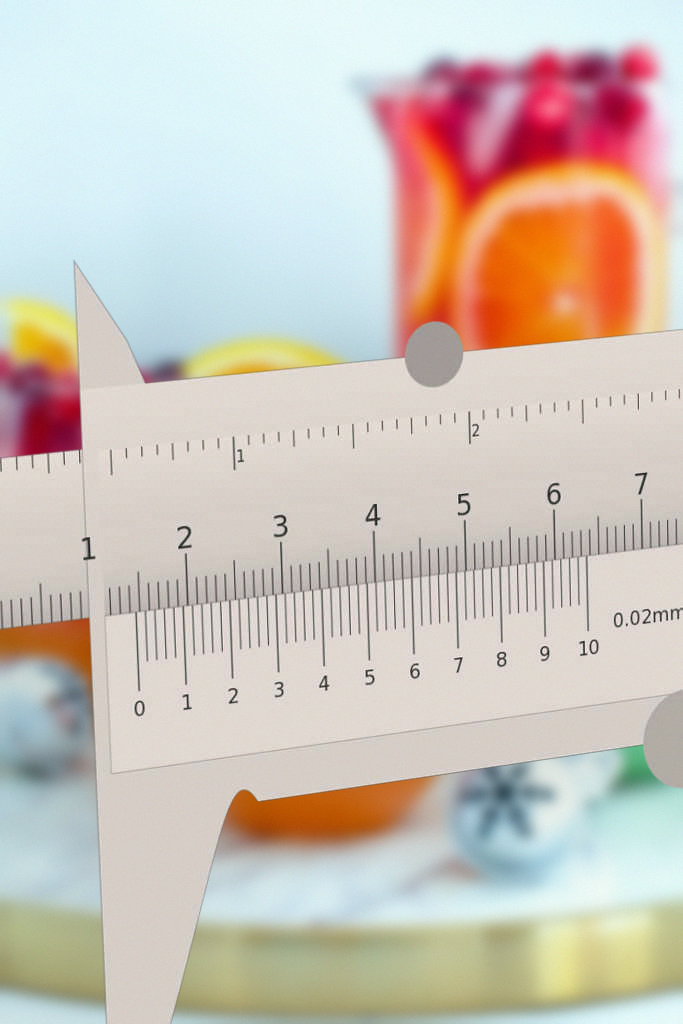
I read 14.6 mm
